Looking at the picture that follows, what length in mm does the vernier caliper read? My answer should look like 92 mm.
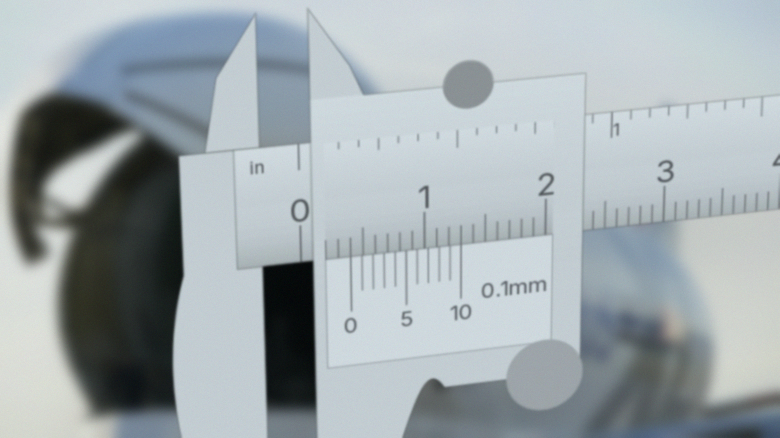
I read 4.0 mm
